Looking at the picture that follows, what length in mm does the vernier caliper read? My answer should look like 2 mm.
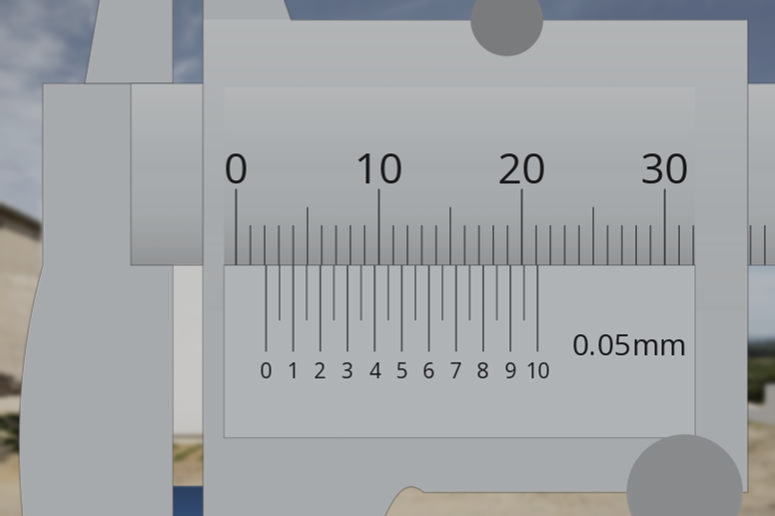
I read 2.1 mm
